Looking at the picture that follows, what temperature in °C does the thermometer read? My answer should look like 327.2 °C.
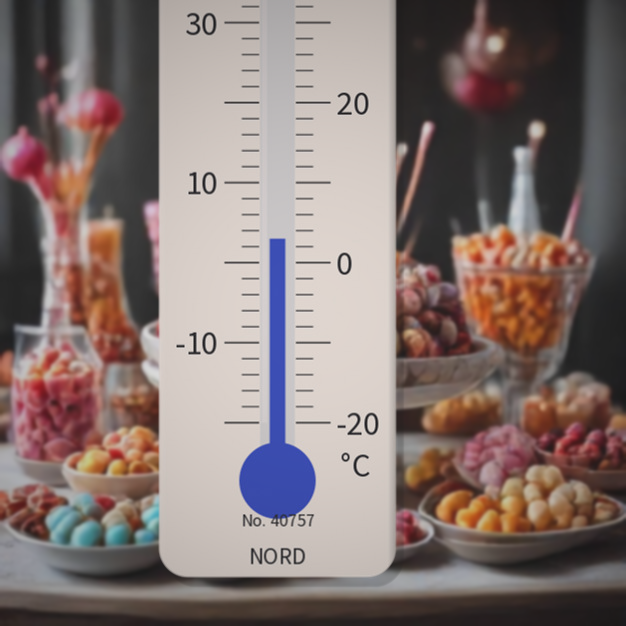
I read 3 °C
